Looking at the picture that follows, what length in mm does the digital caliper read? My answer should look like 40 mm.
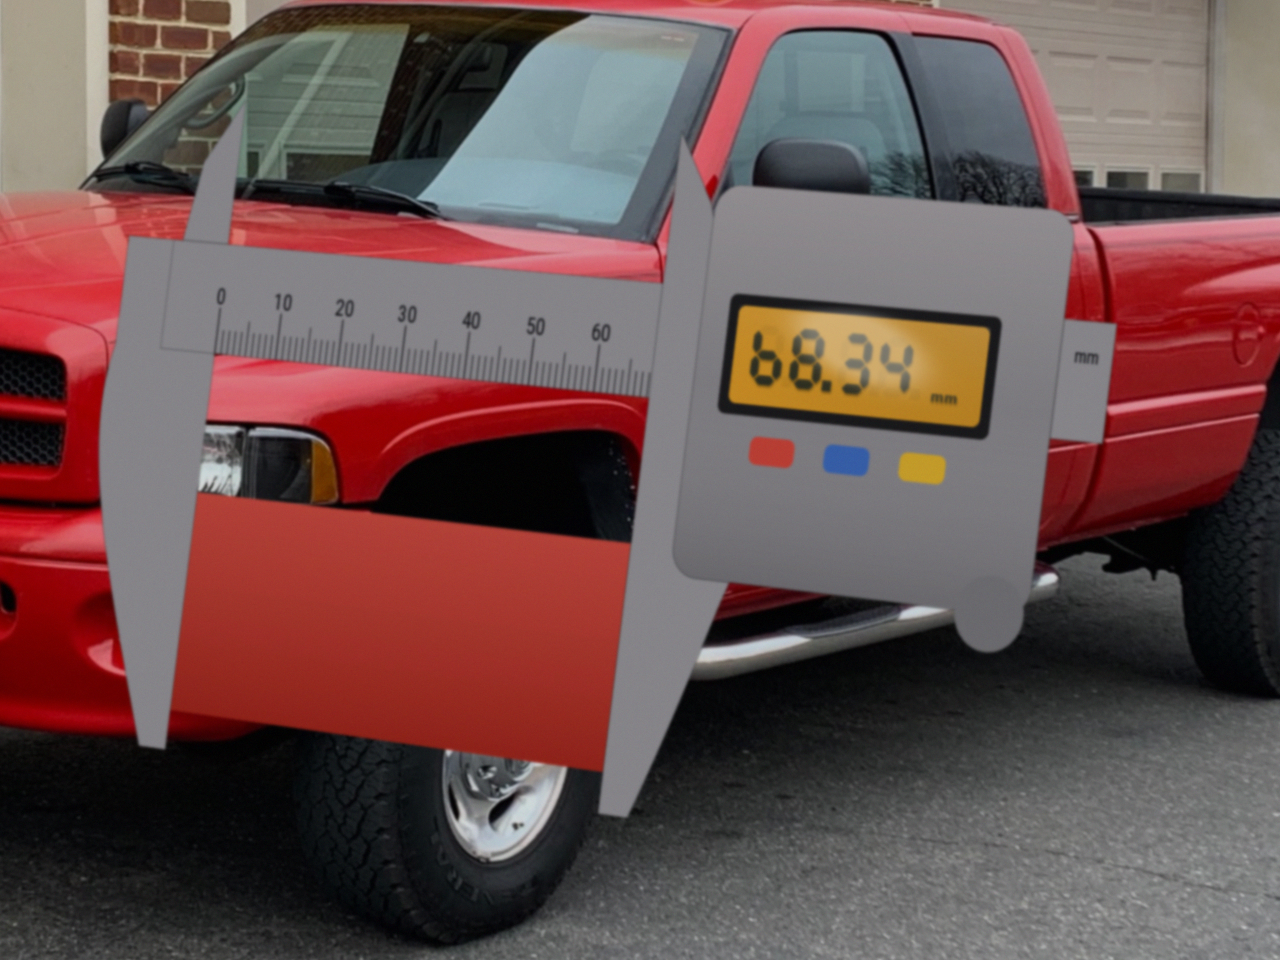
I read 68.34 mm
